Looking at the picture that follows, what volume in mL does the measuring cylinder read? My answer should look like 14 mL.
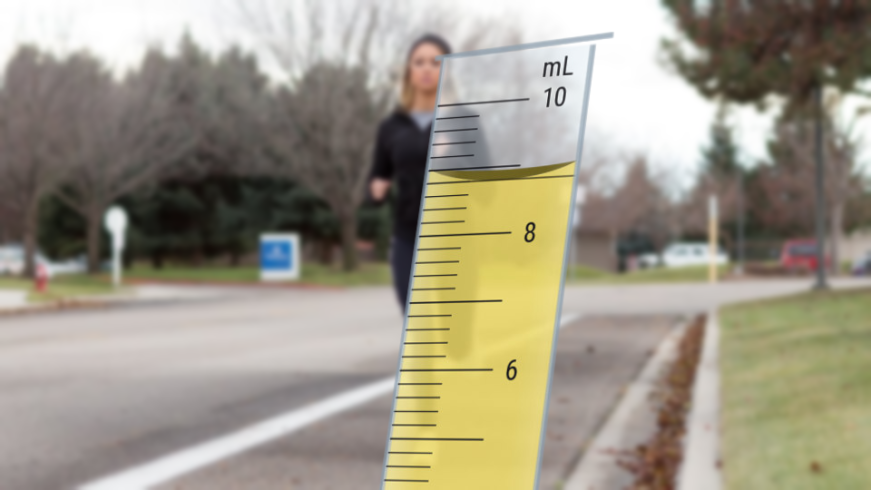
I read 8.8 mL
